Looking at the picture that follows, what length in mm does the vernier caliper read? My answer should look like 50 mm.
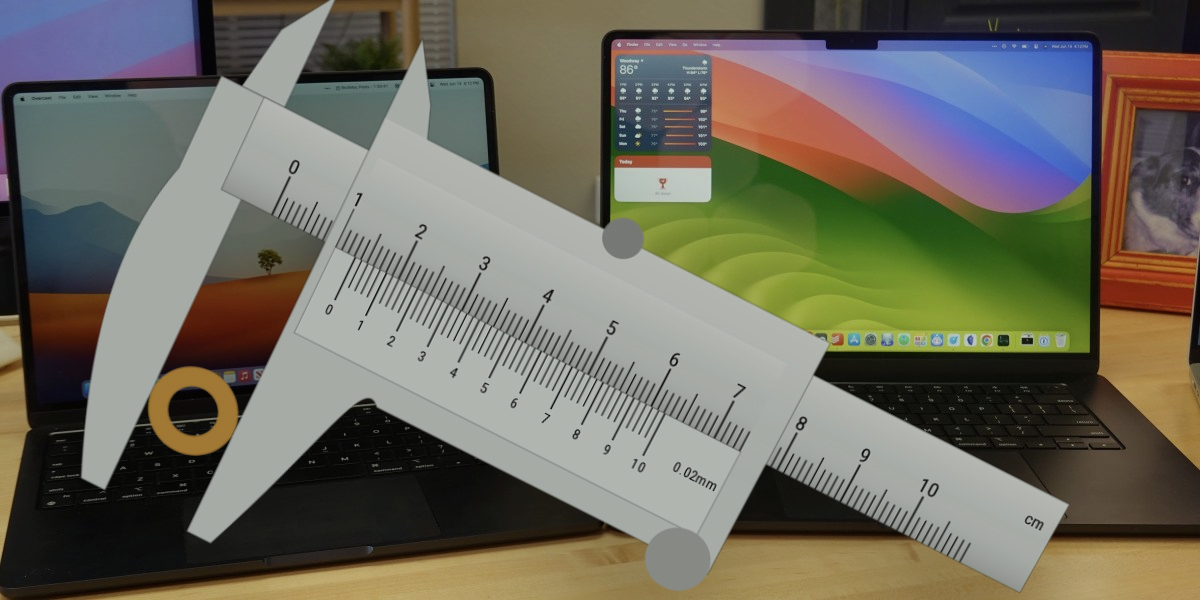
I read 13.2 mm
